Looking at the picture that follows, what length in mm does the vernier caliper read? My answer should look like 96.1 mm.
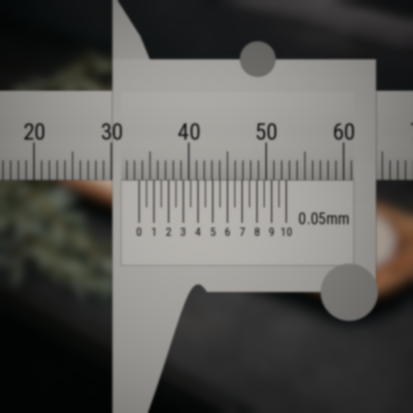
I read 33.6 mm
